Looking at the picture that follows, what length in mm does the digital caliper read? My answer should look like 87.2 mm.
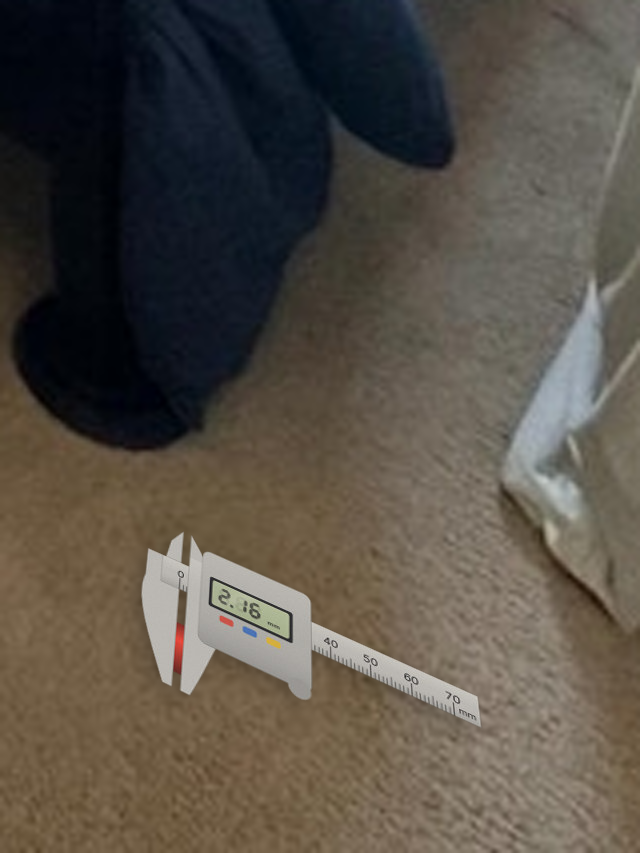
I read 2.16 mm
